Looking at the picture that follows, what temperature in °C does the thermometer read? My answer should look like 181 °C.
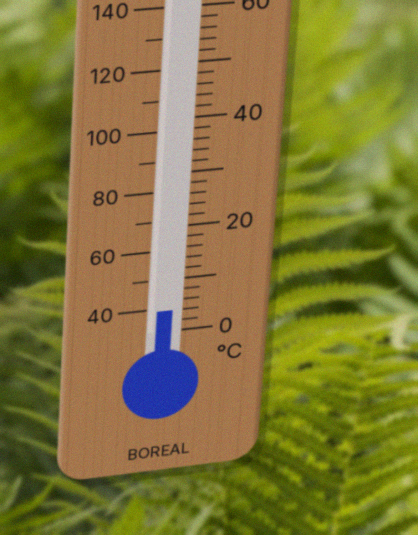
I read 4 °C
